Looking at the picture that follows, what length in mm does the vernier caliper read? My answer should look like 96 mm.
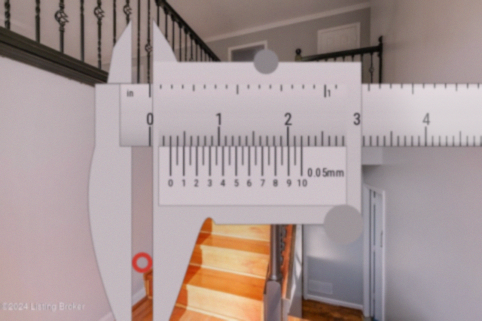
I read 3.0 mm
